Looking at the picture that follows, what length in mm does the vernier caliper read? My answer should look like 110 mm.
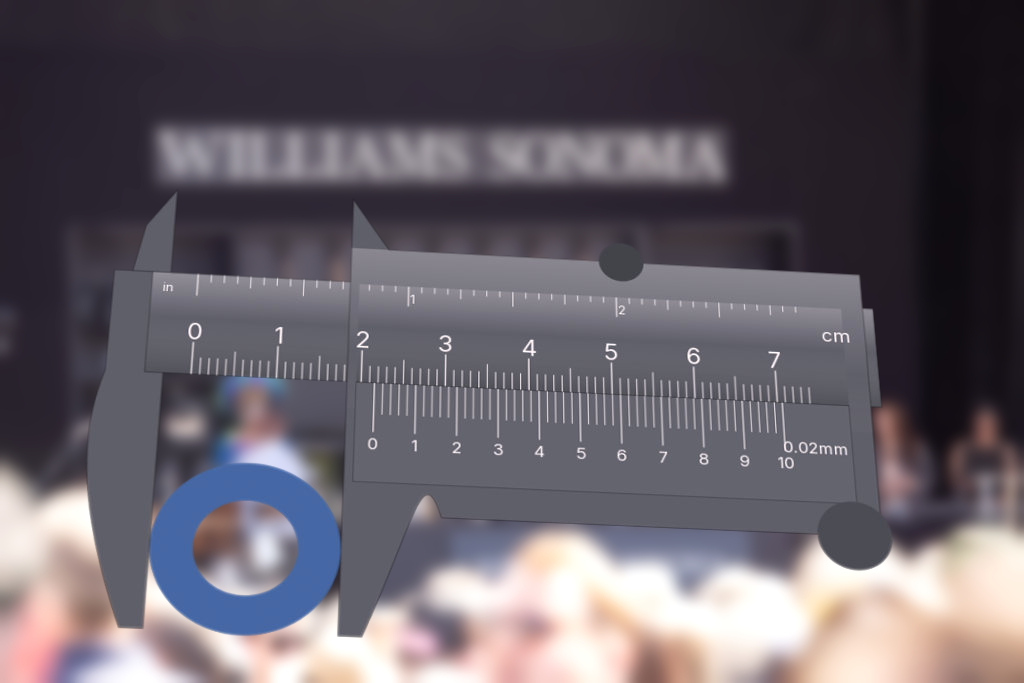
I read 21.6 mm
